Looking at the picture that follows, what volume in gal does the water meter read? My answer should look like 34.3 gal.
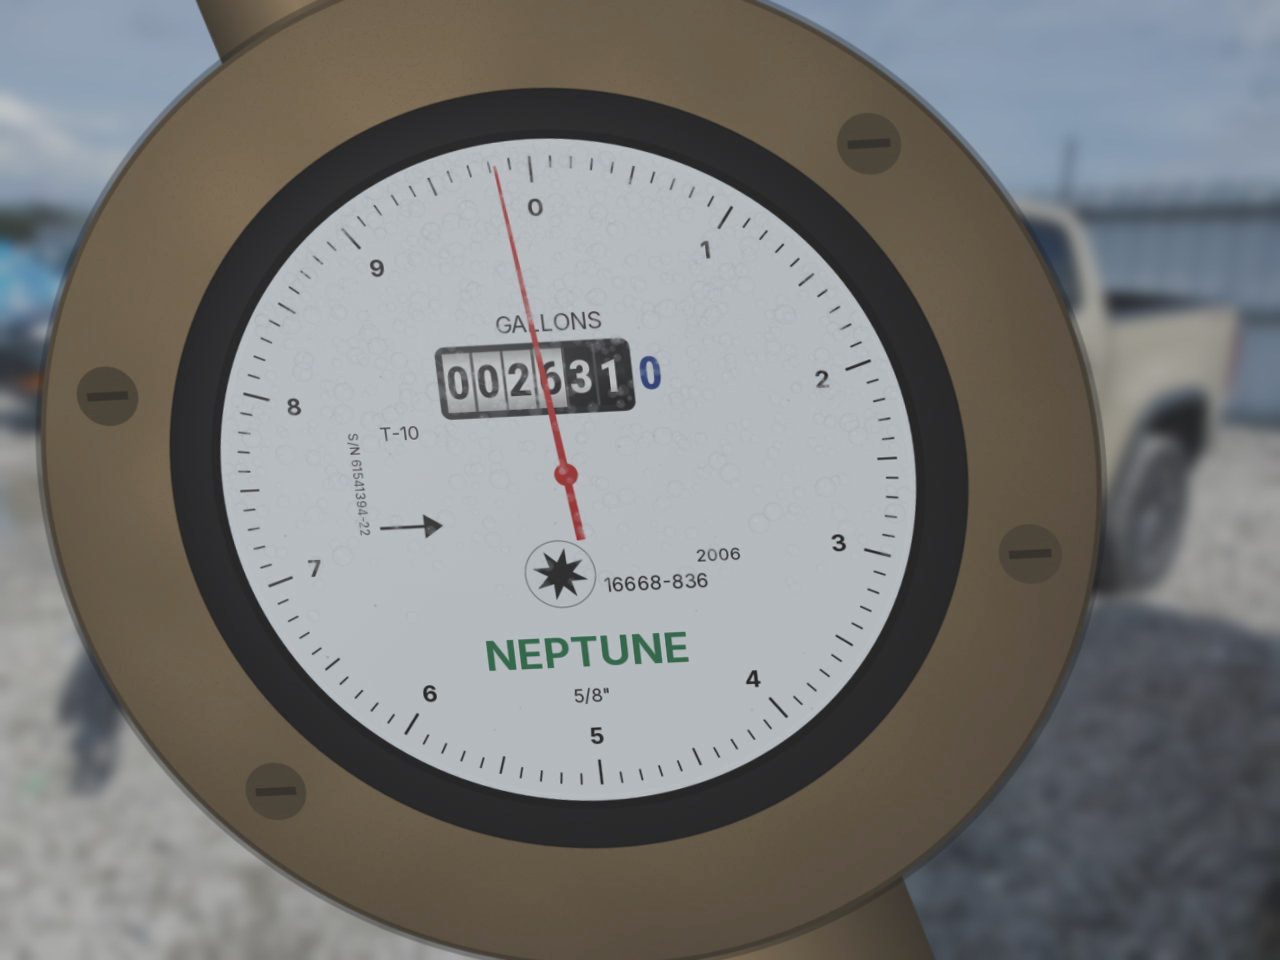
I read 26309.8 gal
